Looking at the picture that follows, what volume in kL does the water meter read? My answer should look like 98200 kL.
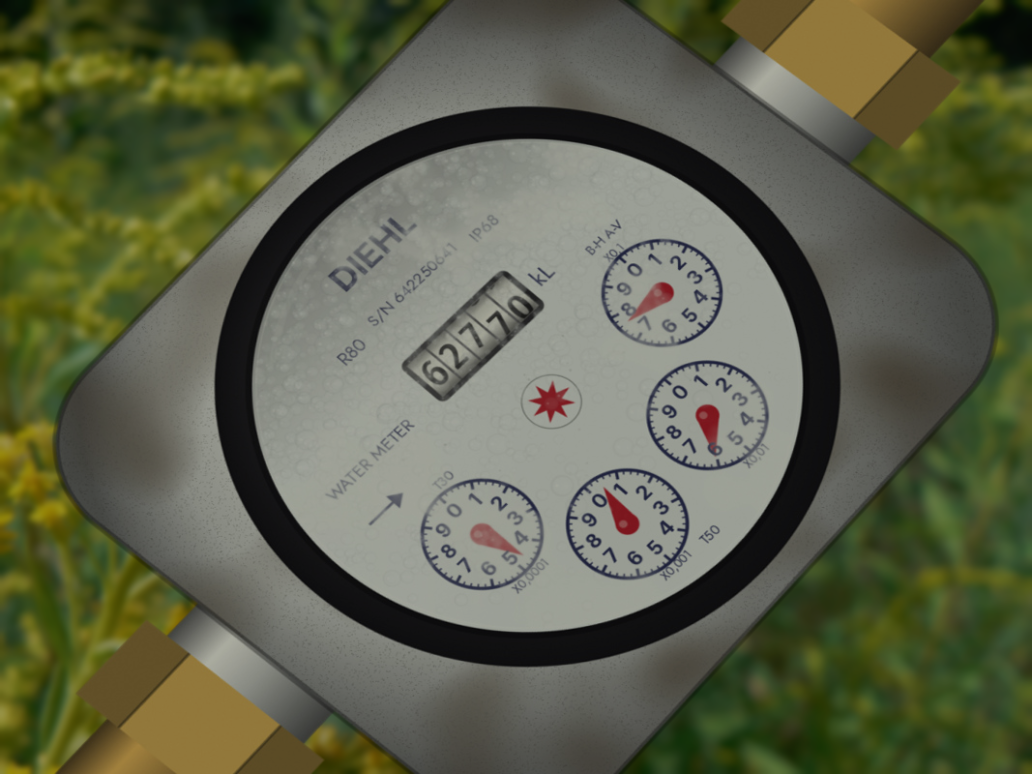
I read 62769.7604 kL
